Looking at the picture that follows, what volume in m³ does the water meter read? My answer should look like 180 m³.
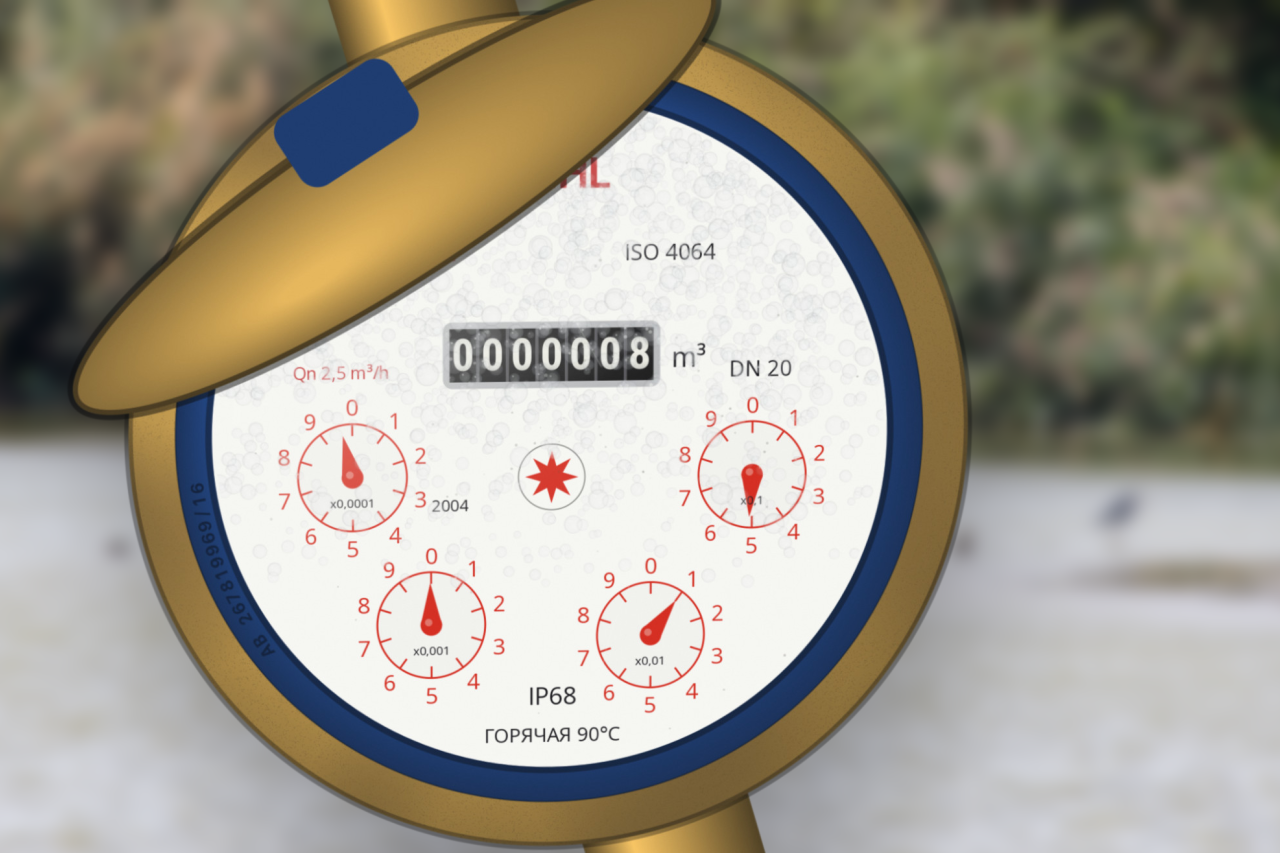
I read 8.5099 m³
